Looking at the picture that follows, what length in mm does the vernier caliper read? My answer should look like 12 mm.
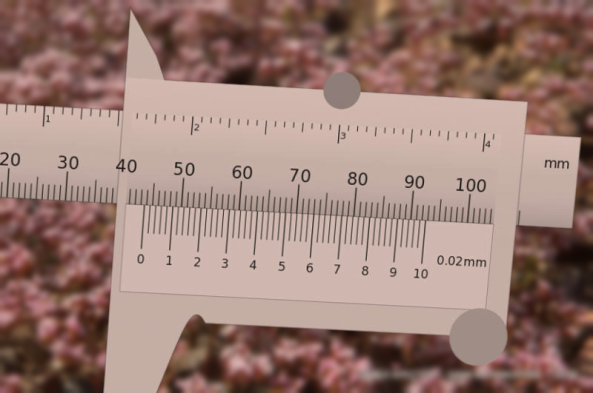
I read 43.6 mm
